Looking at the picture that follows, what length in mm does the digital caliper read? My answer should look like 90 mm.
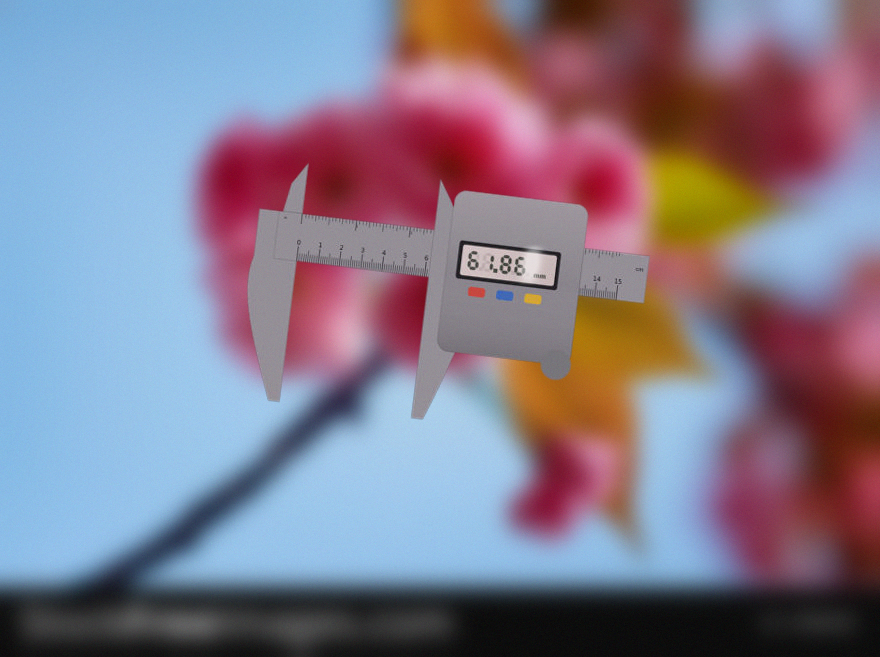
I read 61.86 mm
